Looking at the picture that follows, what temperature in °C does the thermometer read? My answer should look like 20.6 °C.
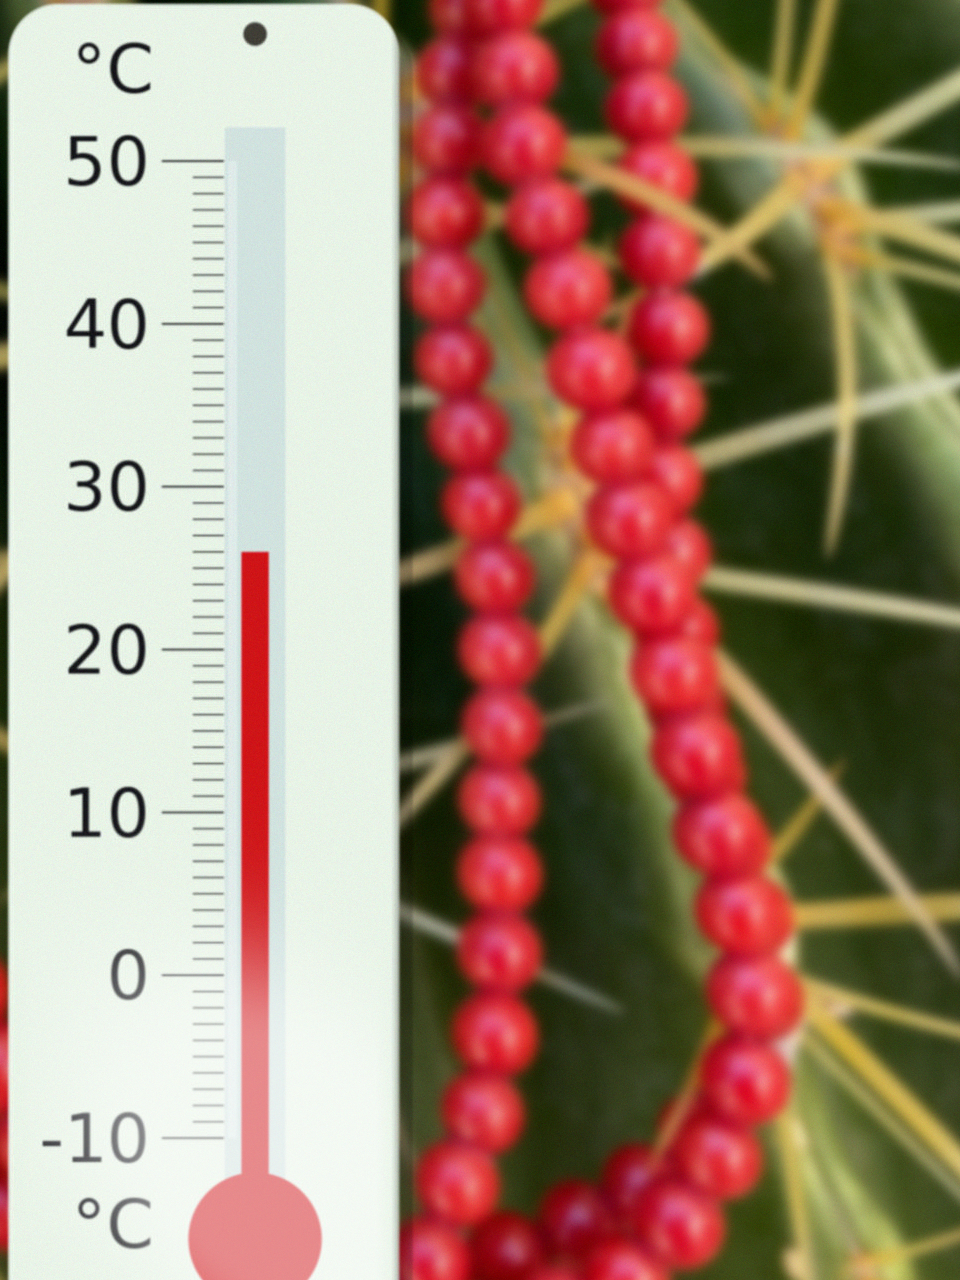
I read 26 °C
